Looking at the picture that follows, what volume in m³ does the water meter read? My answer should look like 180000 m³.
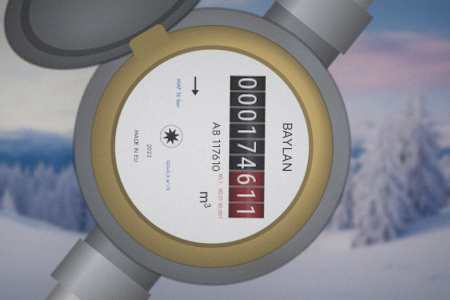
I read 174.611 m³
